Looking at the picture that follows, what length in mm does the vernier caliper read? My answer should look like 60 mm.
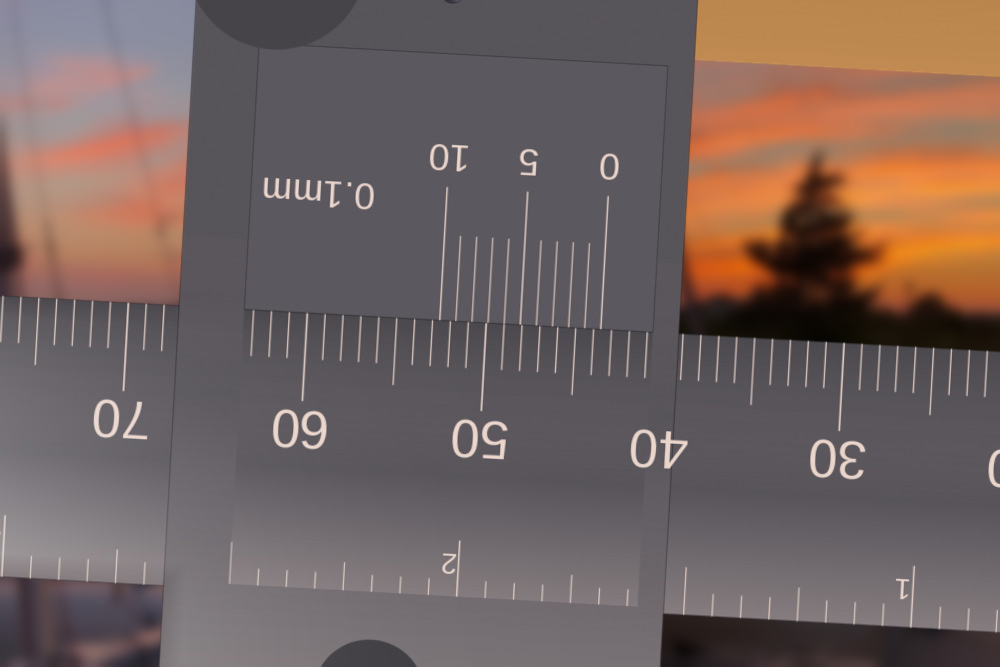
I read 43.6 mm
